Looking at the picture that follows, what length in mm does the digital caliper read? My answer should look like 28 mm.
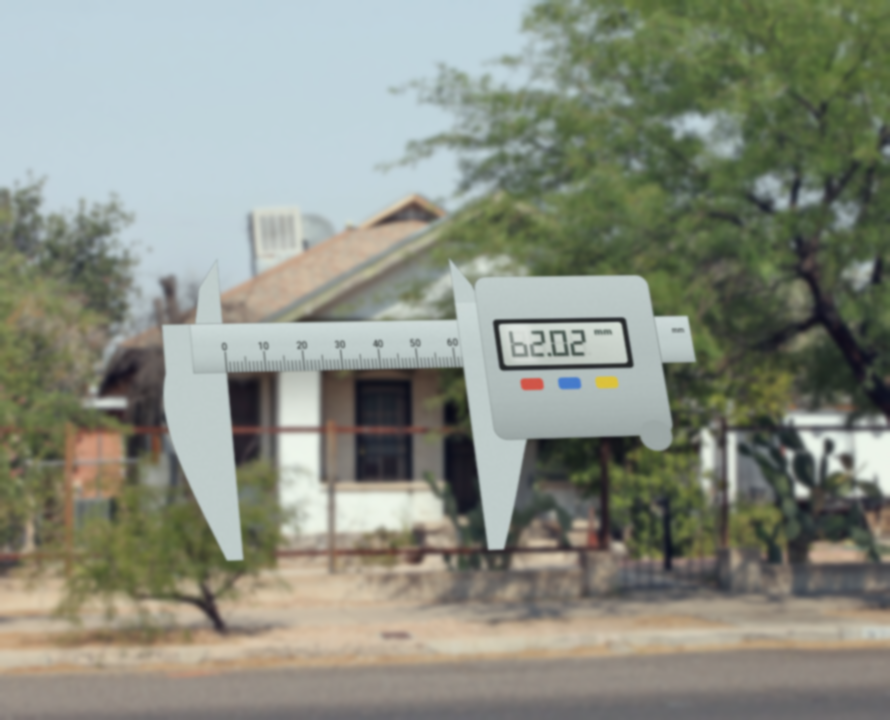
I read 62.02 mm
